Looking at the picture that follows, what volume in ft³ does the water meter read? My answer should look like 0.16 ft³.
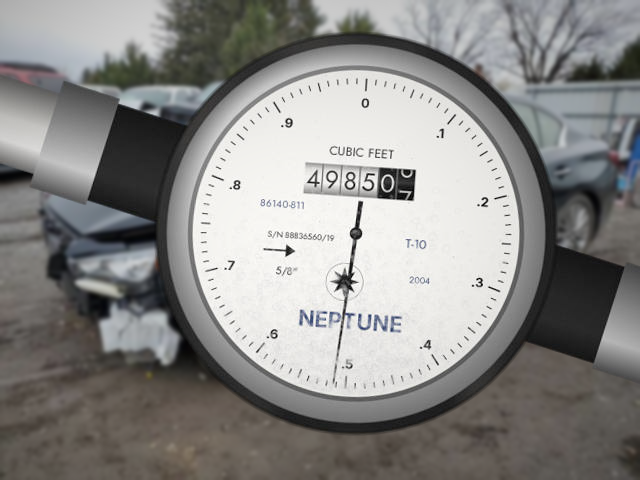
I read 498506.51 ft³
